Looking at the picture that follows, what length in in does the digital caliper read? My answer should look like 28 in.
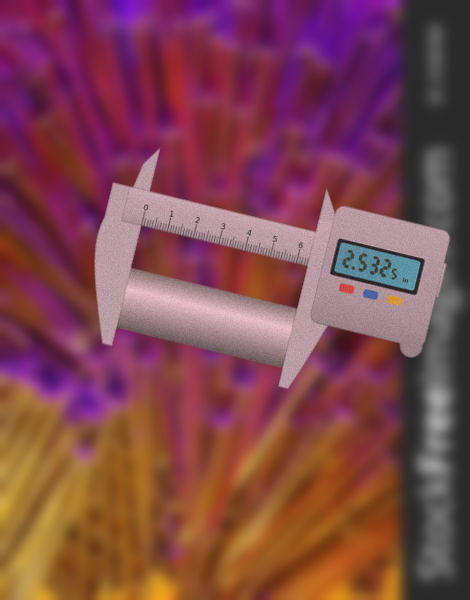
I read 2.5325 in
